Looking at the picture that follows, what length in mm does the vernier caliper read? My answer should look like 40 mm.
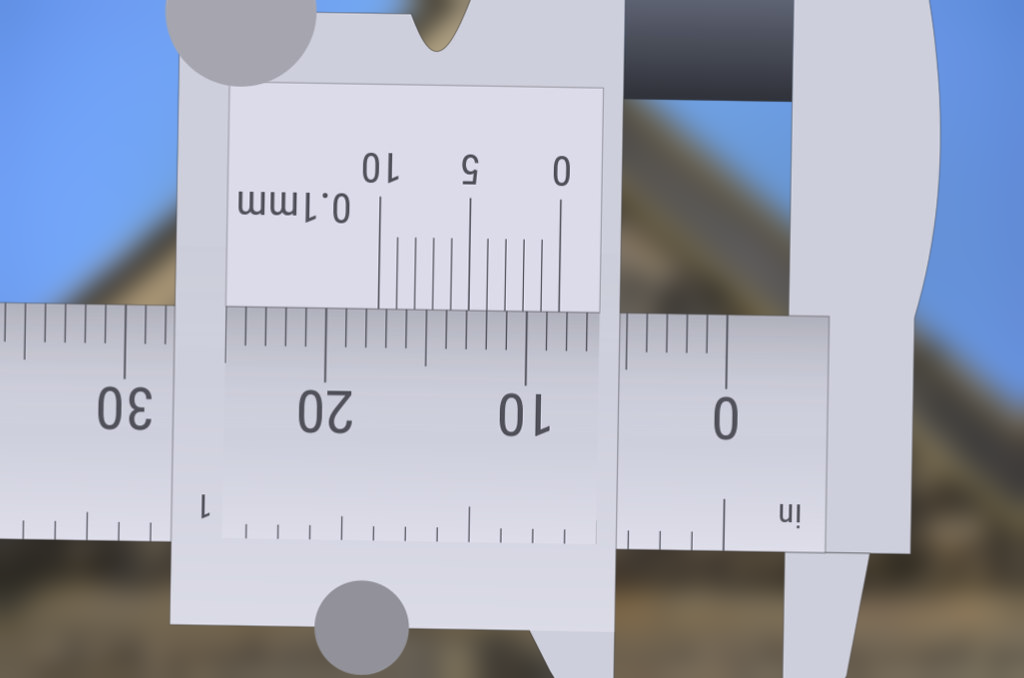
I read 8.4 mm
